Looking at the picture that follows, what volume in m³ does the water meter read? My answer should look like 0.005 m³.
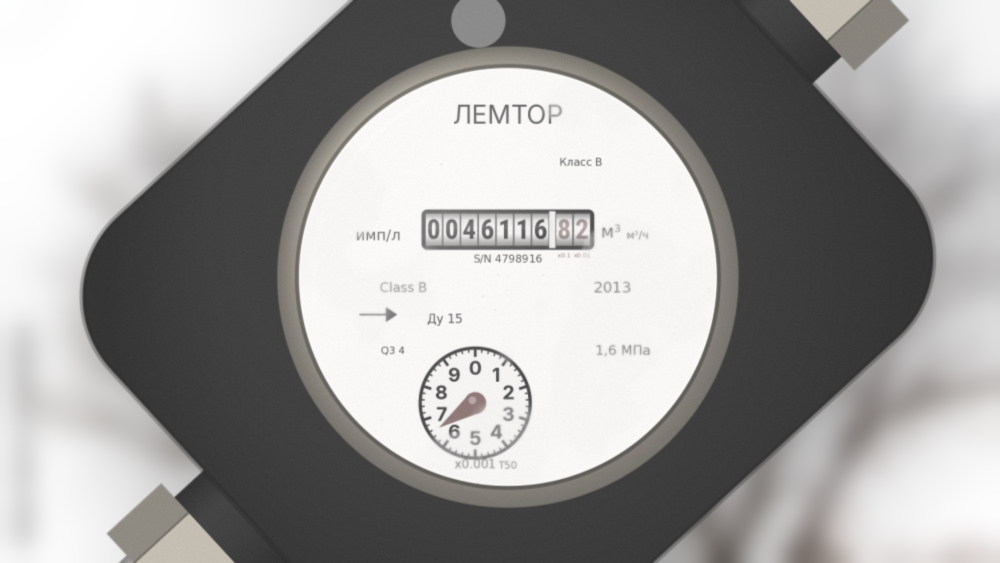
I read 46116.826 m³
